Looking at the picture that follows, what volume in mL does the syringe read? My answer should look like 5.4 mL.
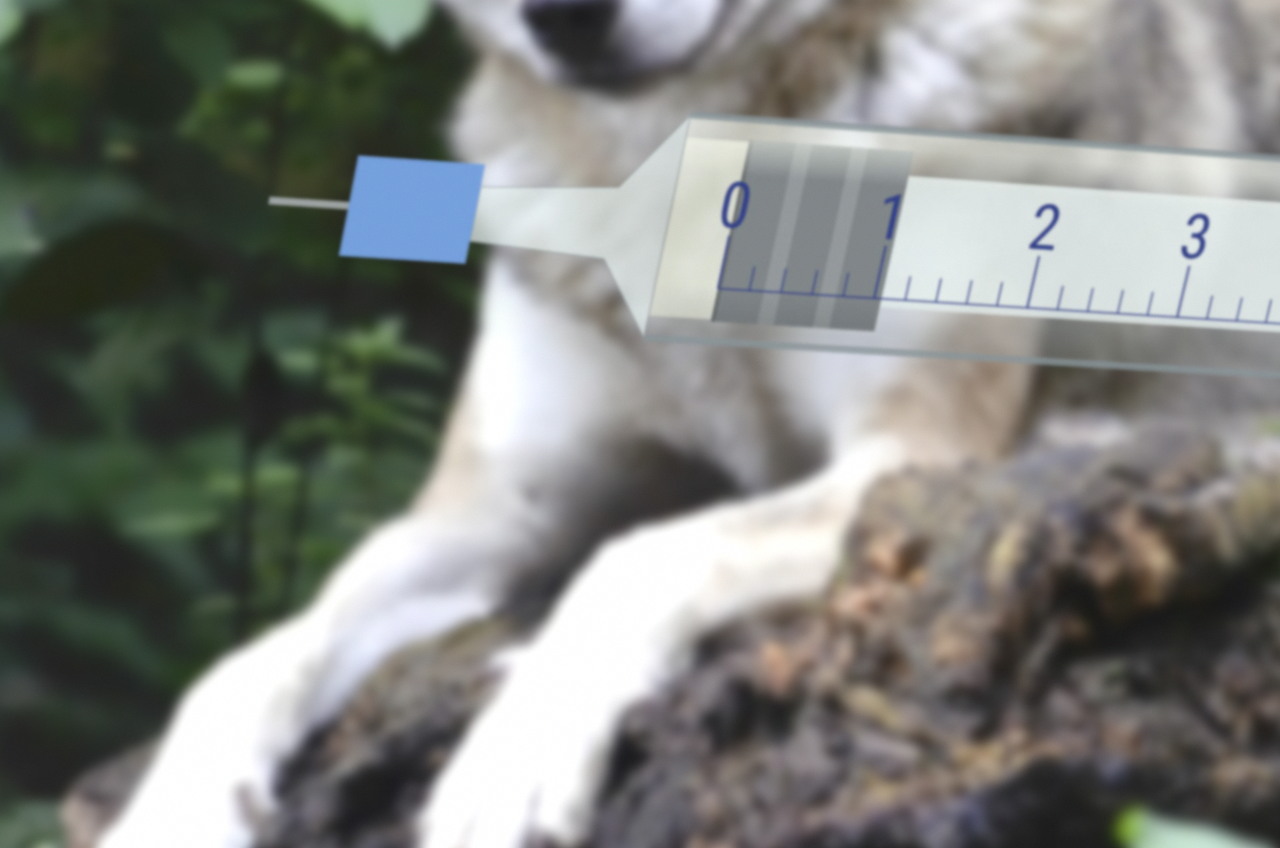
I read 0 mL
